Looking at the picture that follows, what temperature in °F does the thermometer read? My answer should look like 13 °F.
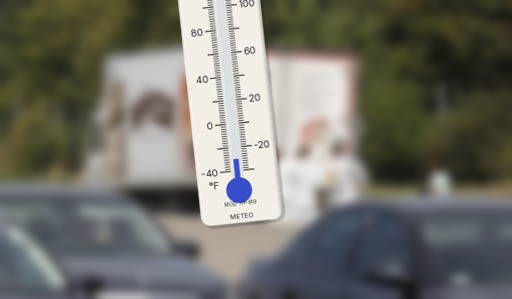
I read -30 °F
